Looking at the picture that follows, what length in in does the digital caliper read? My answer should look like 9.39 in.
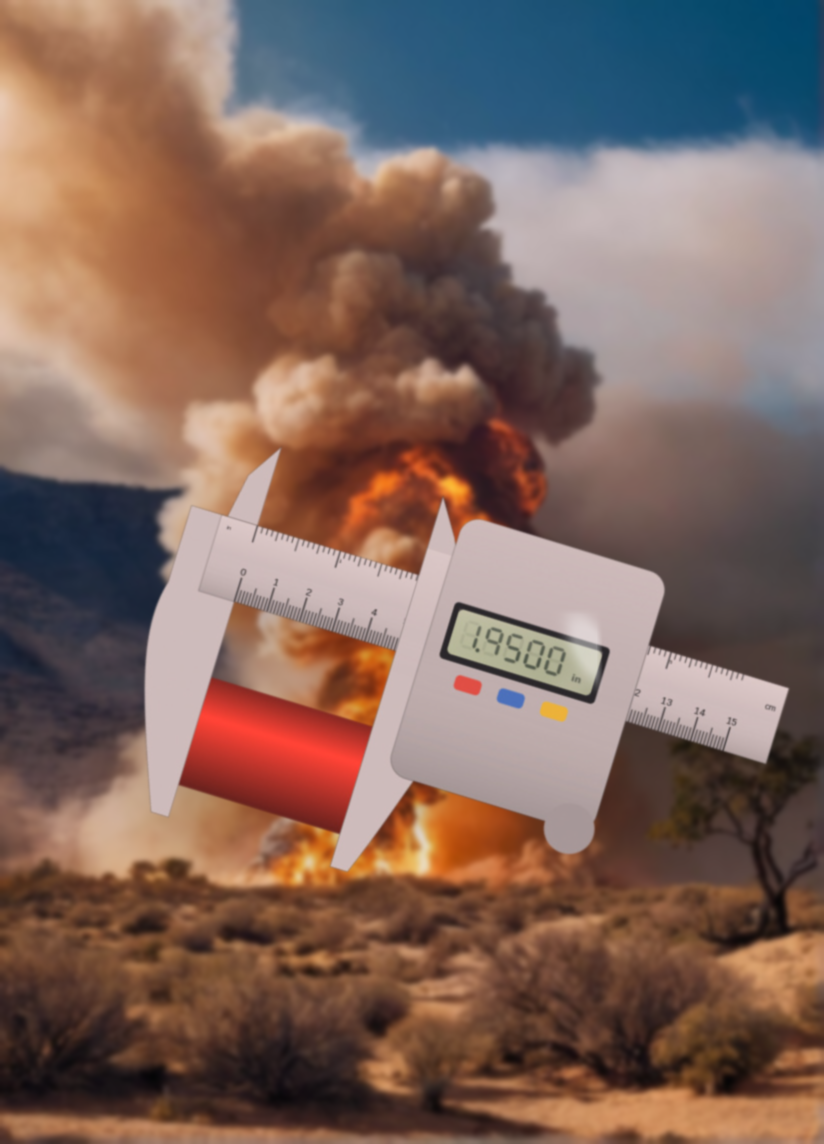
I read 1.9500 in
